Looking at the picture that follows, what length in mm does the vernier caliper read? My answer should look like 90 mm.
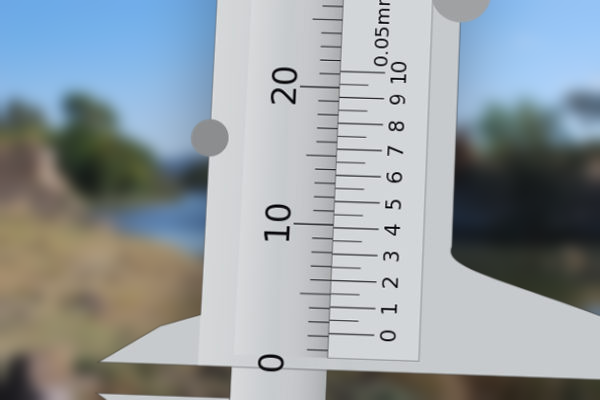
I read 2.2 mm
